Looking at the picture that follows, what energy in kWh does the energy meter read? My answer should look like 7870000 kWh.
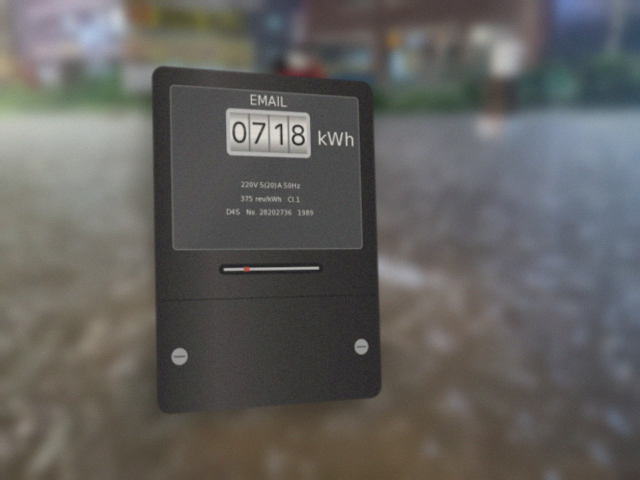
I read 718 kWh
